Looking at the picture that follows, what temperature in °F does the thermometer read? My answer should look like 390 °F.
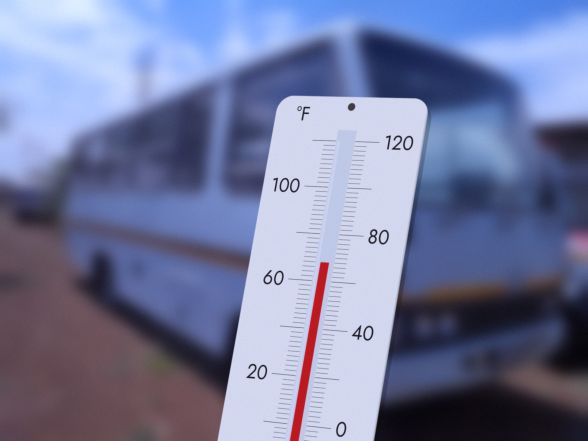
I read 68 °F
